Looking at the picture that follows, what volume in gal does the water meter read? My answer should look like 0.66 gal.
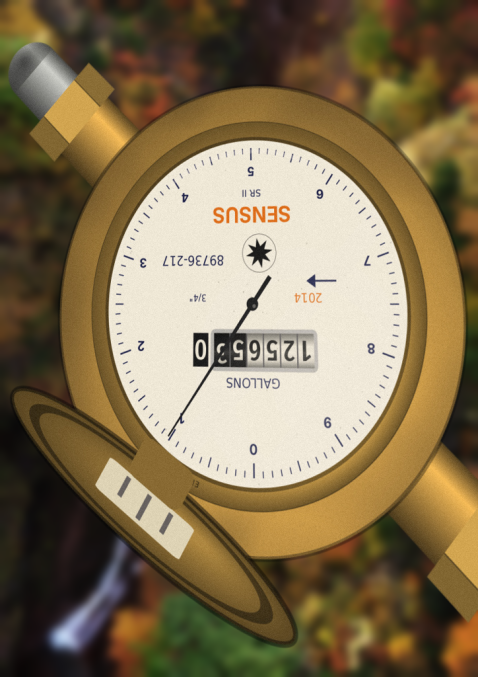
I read 1256531.0 gal
